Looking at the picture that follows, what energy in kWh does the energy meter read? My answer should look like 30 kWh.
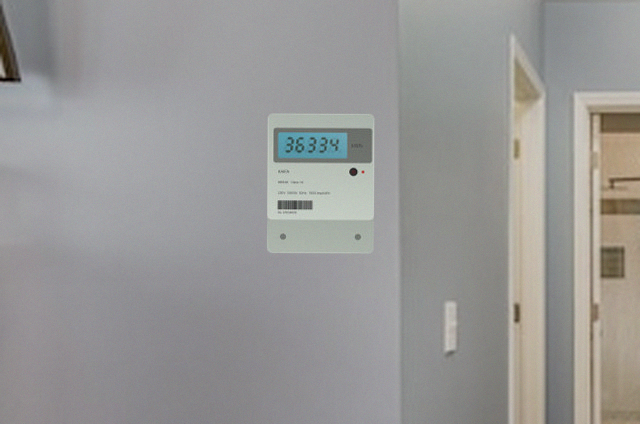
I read 36334 kWh
